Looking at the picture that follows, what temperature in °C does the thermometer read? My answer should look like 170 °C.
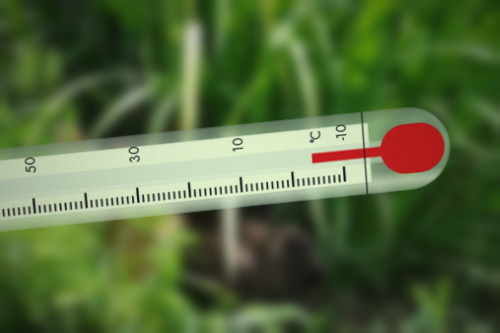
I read -4 °C
